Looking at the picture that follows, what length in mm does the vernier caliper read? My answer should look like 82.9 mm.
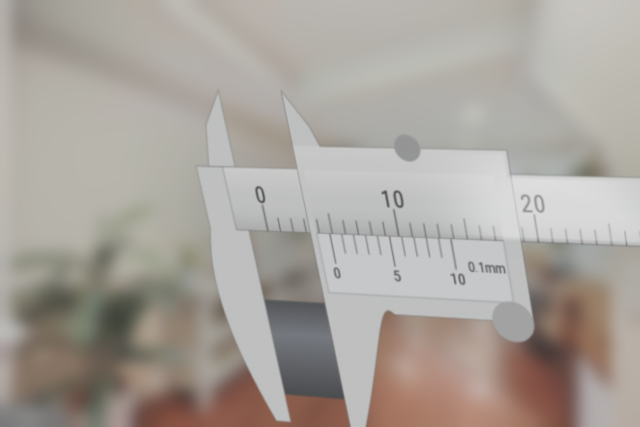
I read 4.8 mm
